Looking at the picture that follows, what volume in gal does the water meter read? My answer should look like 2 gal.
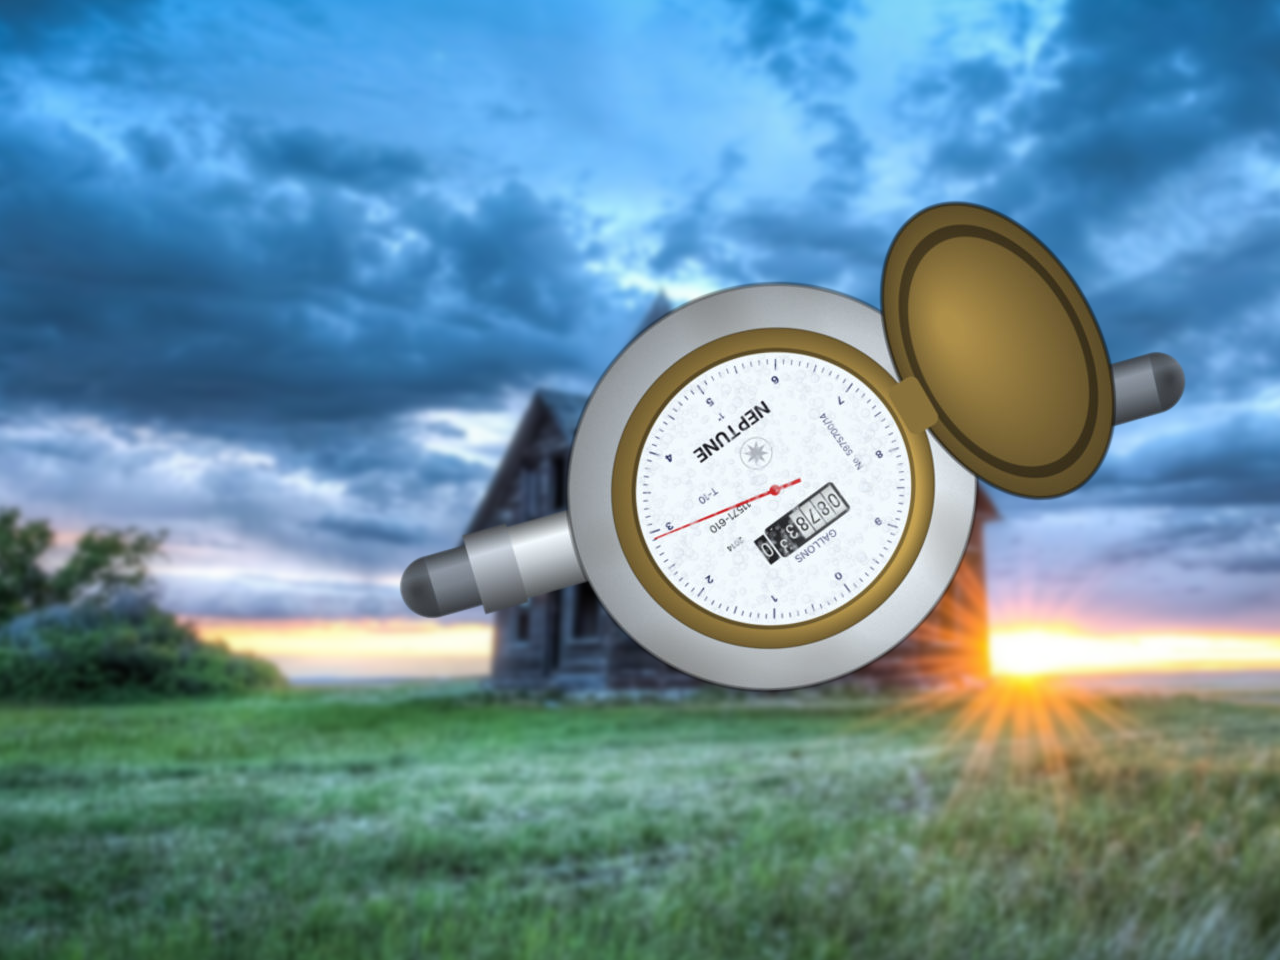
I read 878332.9 gal
